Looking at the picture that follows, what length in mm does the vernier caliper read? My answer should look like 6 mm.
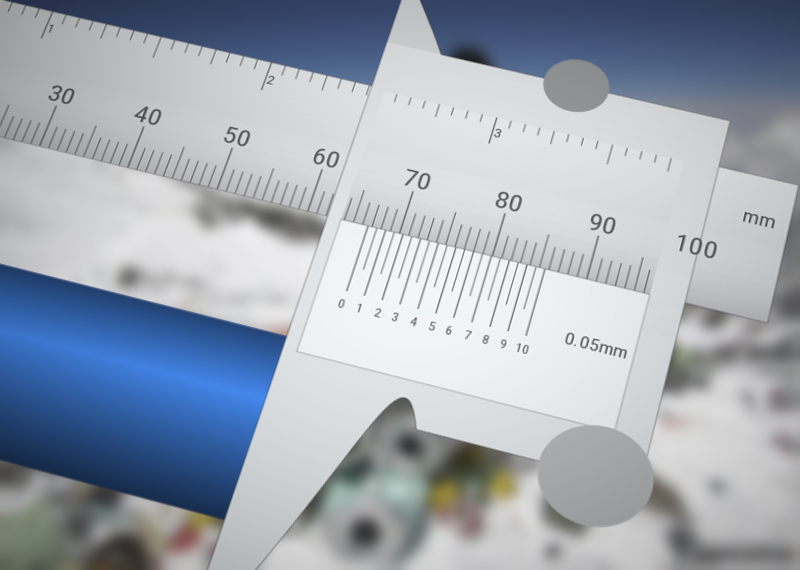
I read 66.6 mm
